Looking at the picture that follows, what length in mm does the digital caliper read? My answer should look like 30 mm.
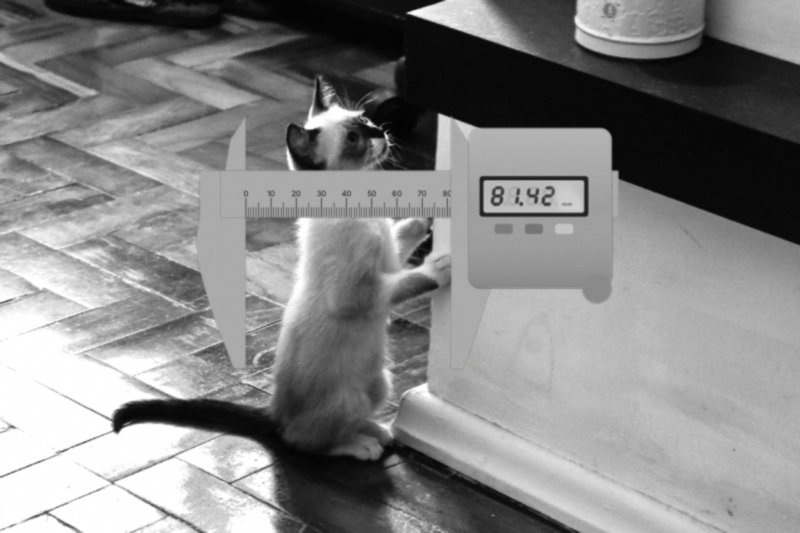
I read 81.42 mm
